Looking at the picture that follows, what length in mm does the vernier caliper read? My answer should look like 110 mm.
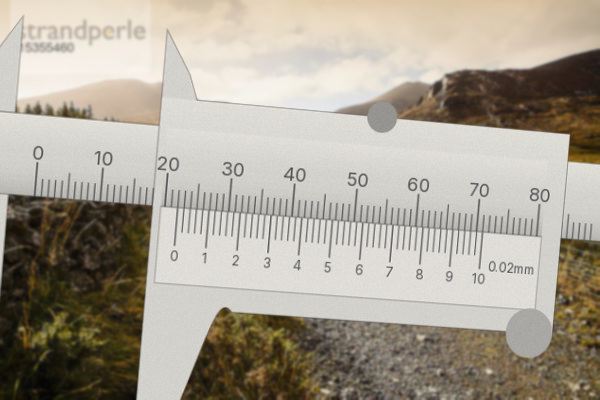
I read 22.0 mm
